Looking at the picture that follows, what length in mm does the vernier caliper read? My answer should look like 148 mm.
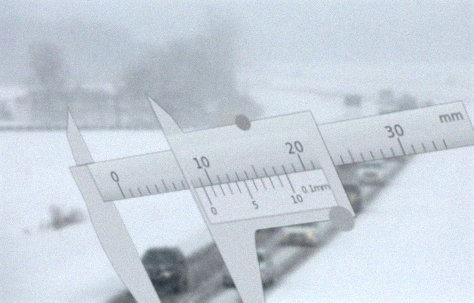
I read 9.0 mm
